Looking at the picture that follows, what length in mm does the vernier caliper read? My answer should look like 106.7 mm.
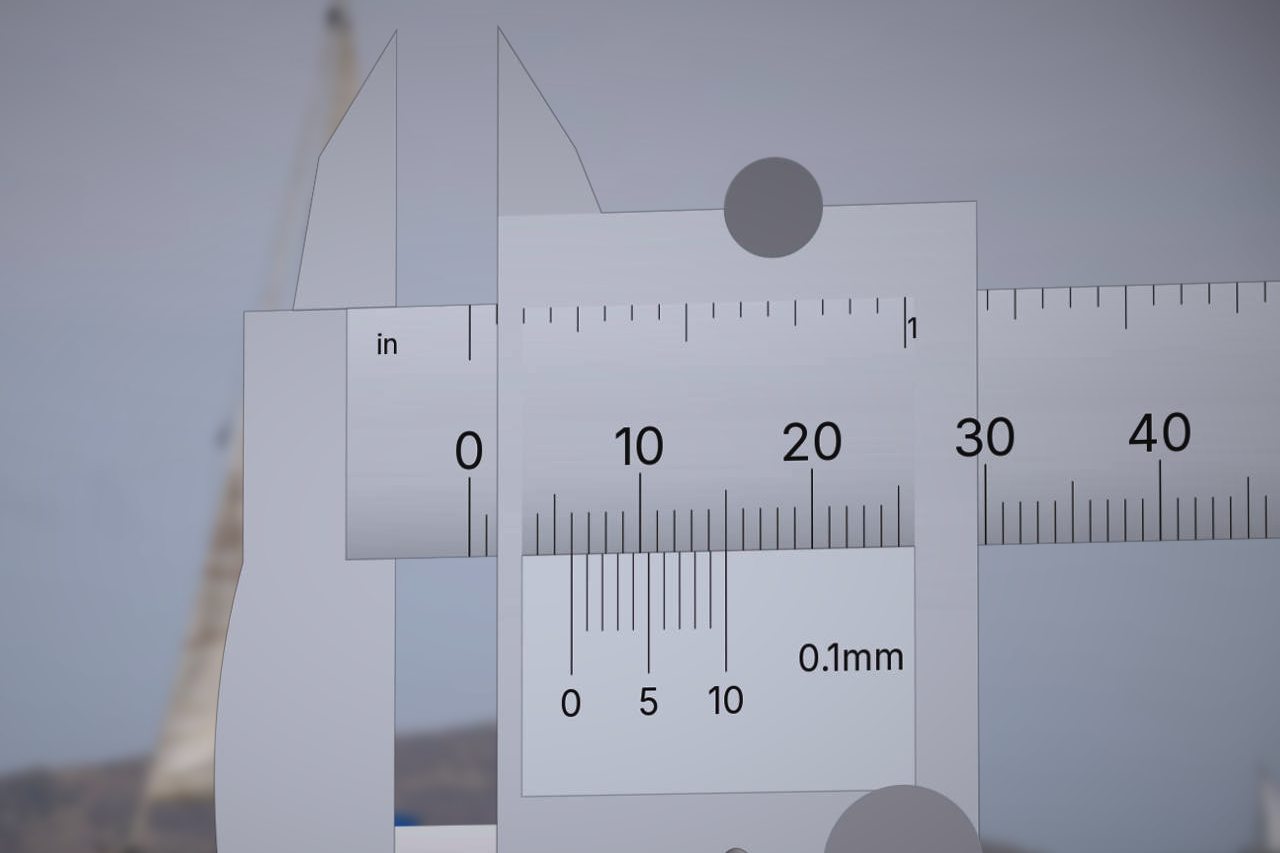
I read 6.0 mm
